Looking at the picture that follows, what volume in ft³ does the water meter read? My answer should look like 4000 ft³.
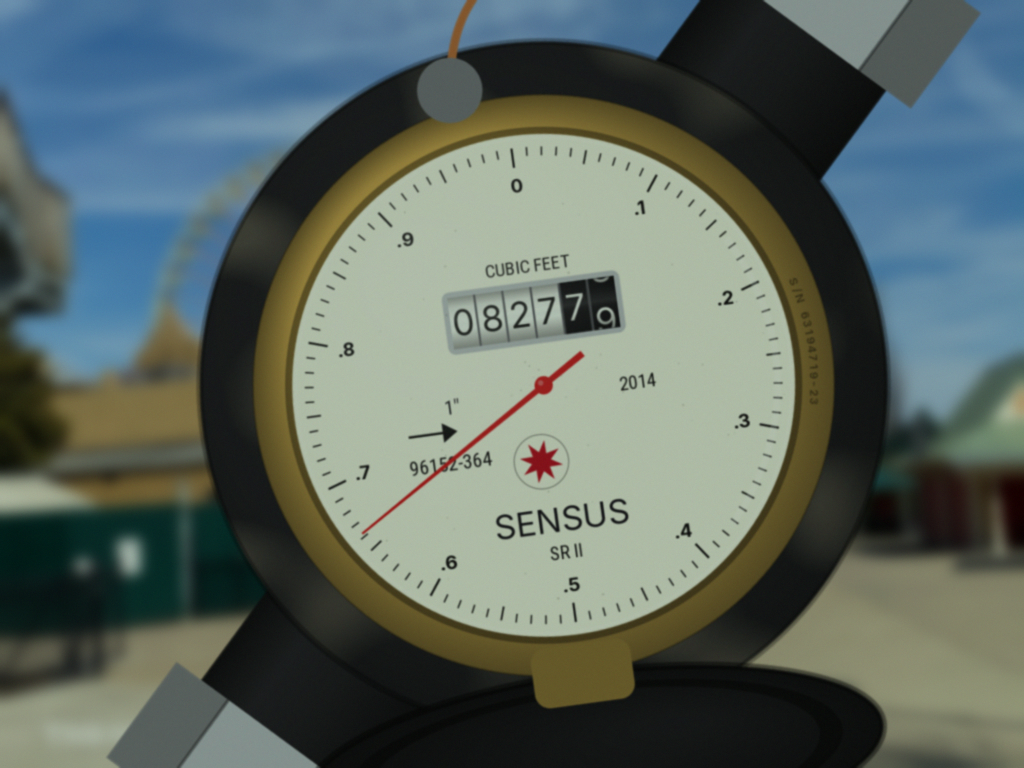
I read 82778.66 ft³
